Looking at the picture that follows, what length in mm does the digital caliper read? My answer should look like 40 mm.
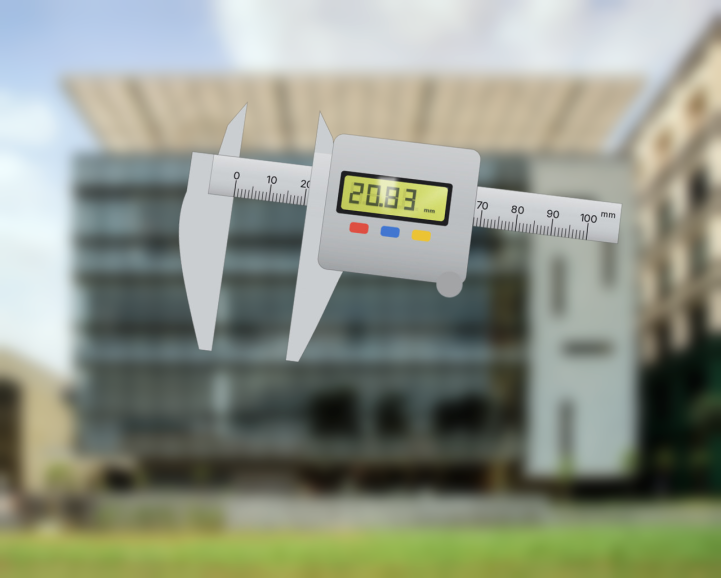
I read 20.83 mm
